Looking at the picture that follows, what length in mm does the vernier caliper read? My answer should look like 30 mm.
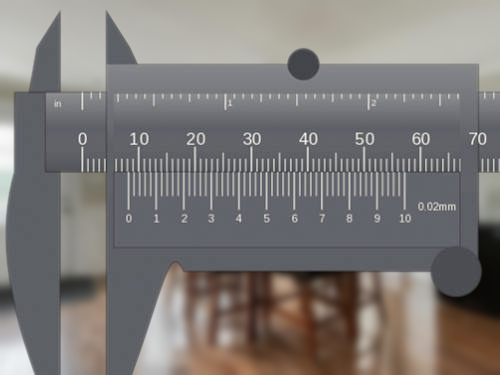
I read 8.2 mm
